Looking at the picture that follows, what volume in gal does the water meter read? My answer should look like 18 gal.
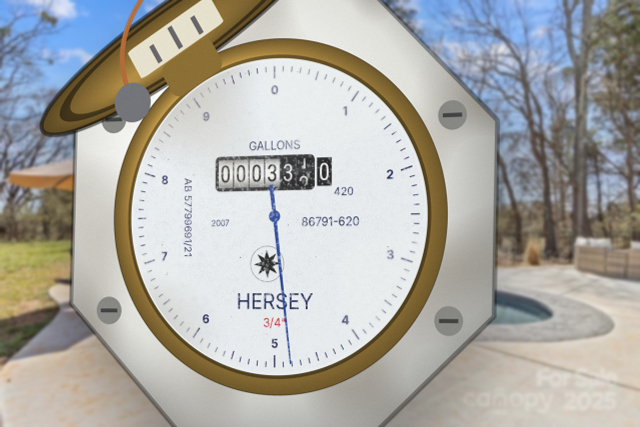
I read 3314.8 gal
